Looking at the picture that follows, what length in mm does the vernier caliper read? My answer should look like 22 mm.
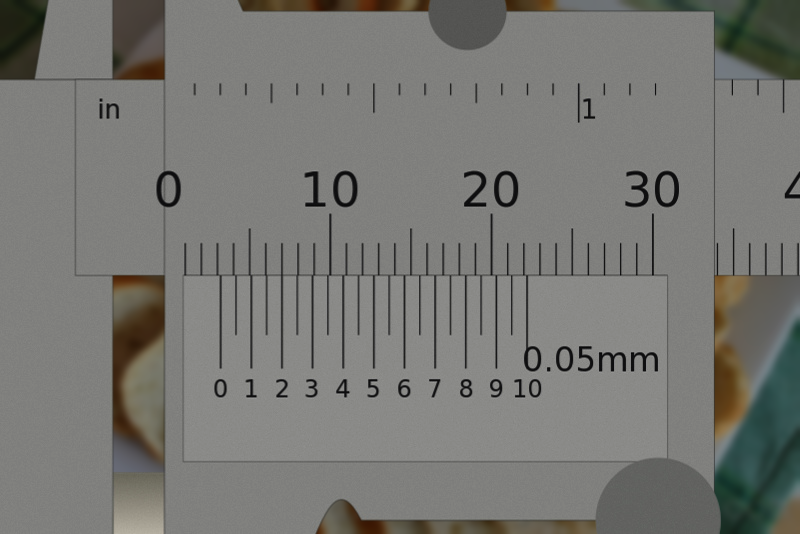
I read 3.2 mm
